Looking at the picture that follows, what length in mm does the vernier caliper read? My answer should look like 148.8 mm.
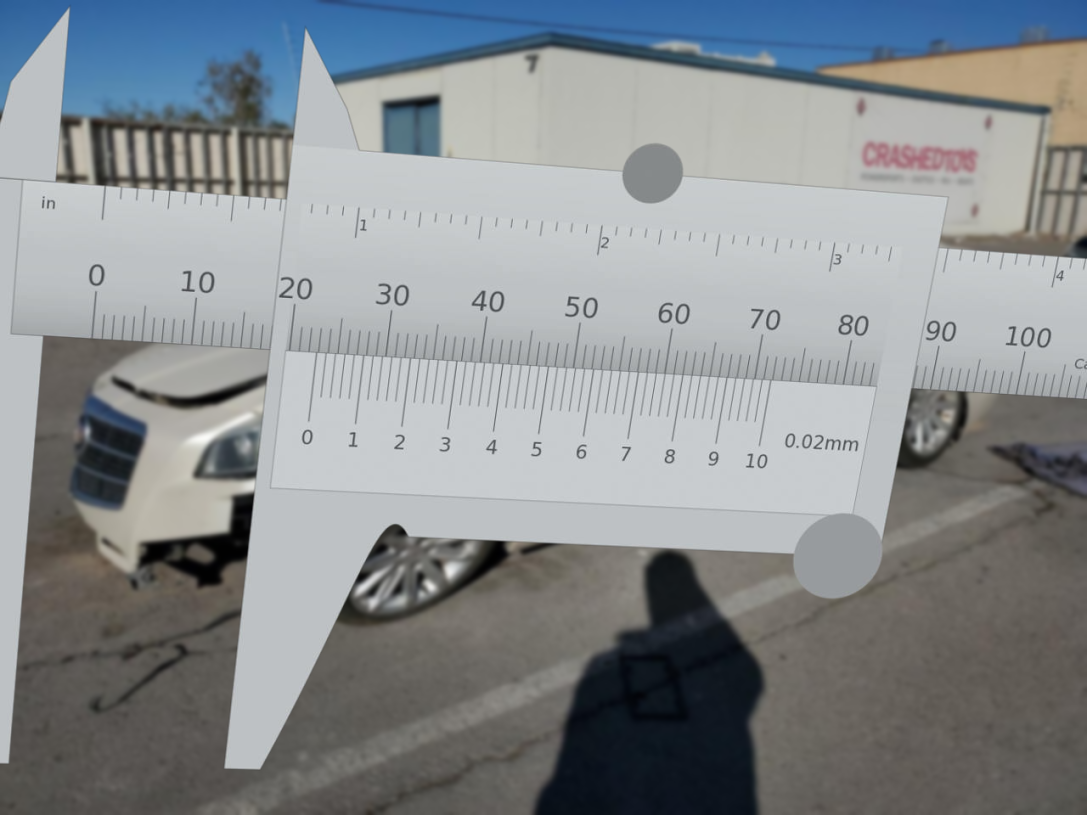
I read 22.8 mm
